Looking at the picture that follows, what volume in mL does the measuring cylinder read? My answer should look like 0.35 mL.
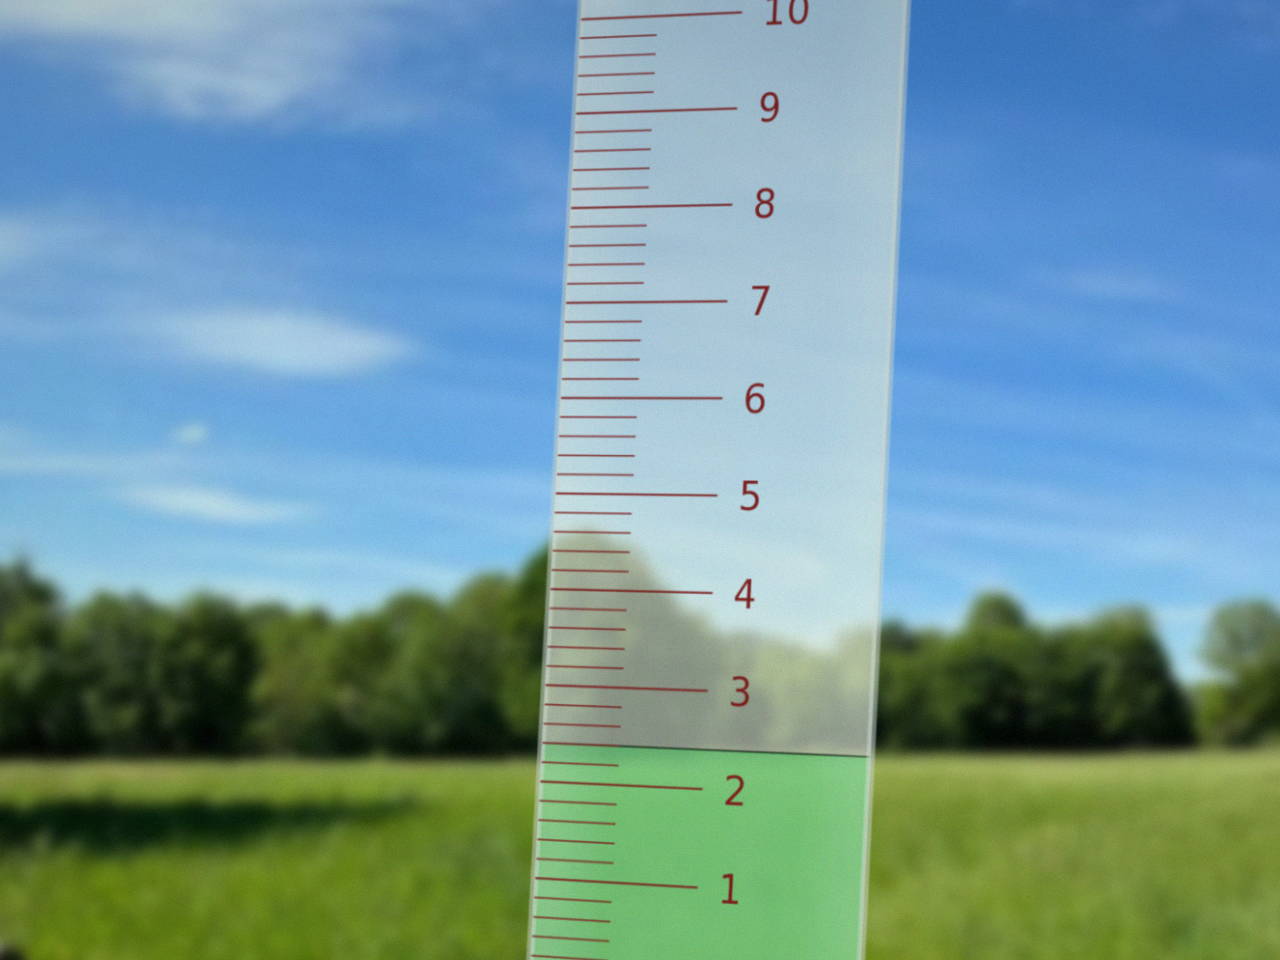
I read 2.4 mL
